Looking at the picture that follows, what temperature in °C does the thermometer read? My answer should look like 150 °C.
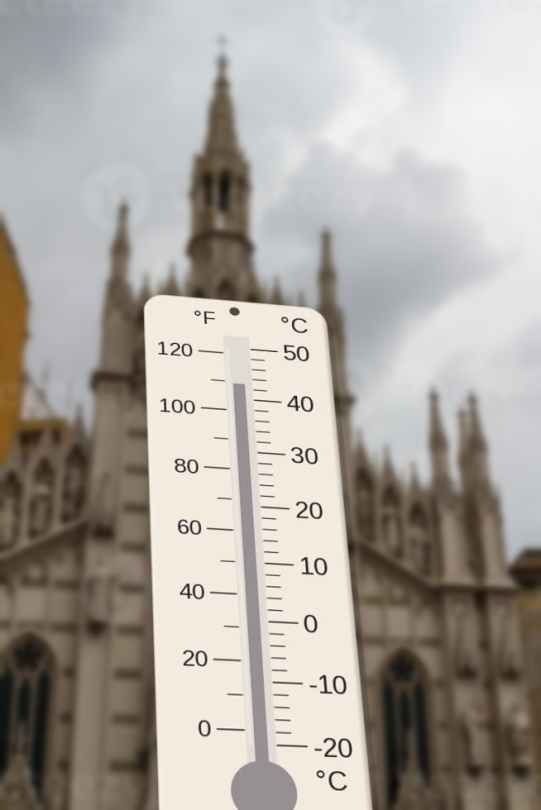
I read 43 °C
